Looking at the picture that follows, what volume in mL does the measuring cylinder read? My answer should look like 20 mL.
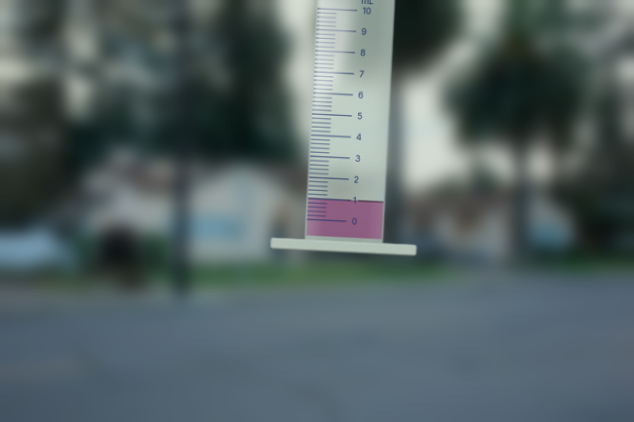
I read 1 mL
